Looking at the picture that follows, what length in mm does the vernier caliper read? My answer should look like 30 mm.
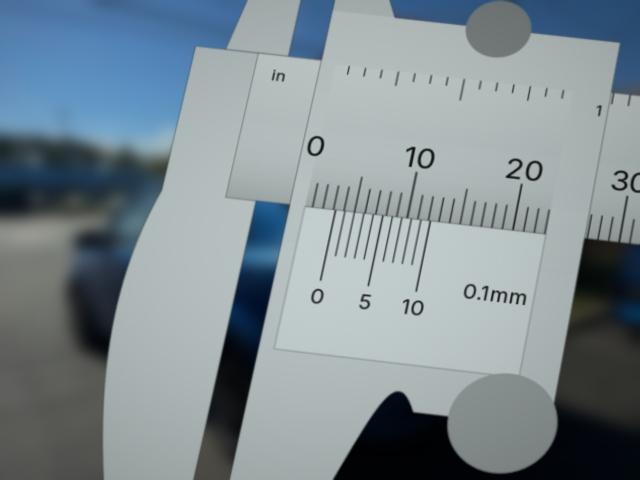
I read 3.2 mm
